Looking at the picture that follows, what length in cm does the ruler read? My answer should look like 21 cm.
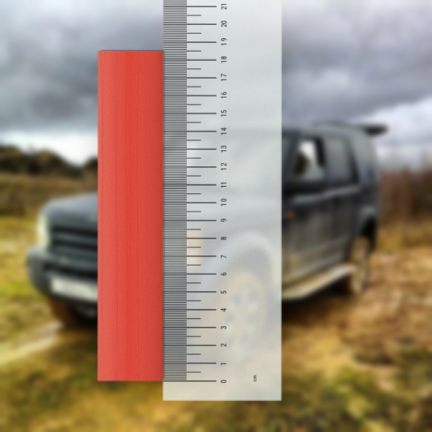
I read 18.5 cm
